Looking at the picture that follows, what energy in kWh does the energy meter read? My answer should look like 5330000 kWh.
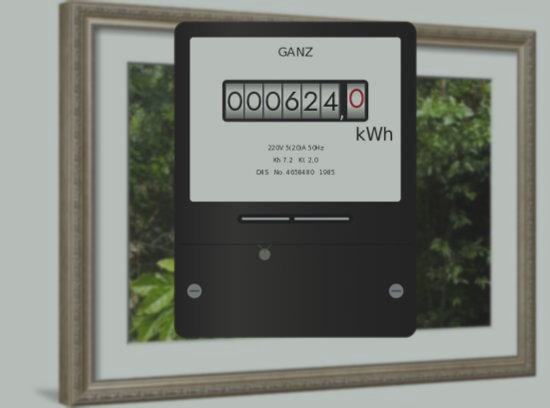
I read 624.0 kWh
